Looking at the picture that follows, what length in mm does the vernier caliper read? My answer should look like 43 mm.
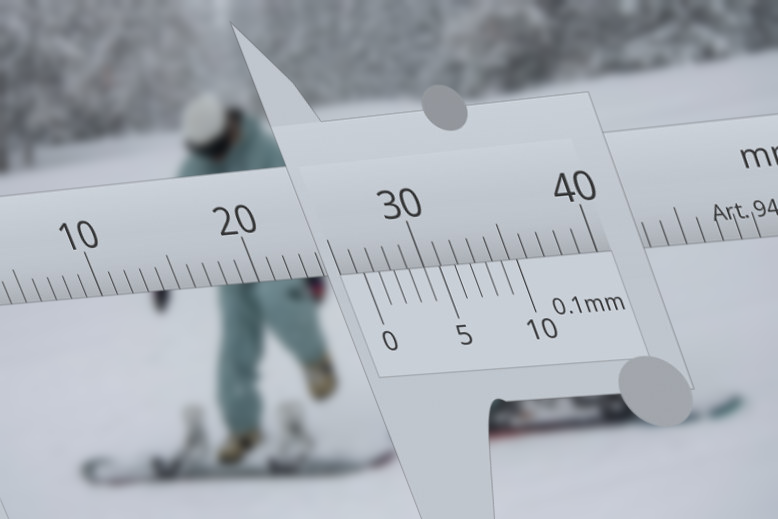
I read 26.4 mm
